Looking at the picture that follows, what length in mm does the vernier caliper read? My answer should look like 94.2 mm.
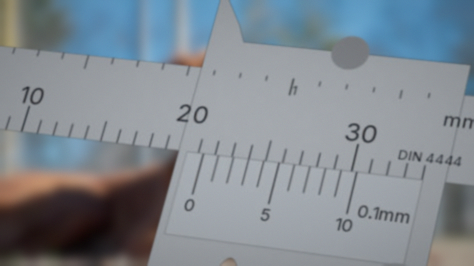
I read 21.3 mm
